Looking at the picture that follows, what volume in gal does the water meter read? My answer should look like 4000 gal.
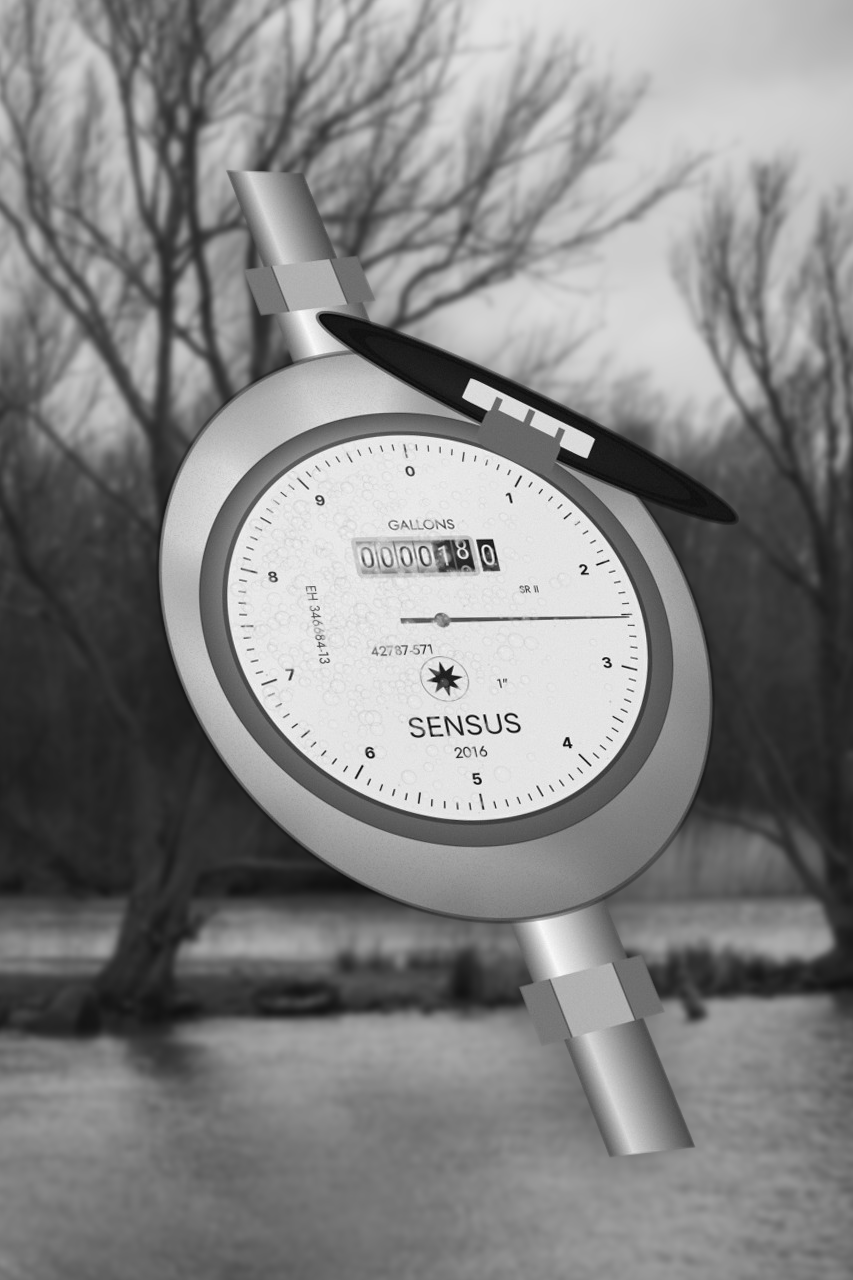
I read 182.5 gal
